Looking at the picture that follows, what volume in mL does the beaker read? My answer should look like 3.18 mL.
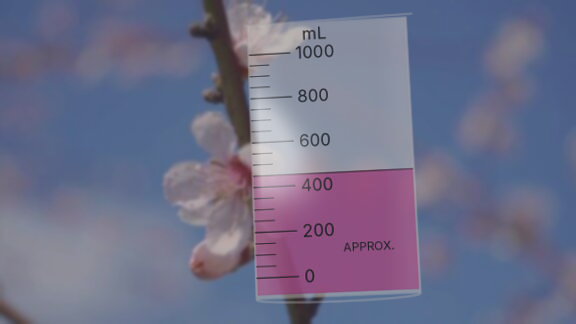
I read 450 mL
